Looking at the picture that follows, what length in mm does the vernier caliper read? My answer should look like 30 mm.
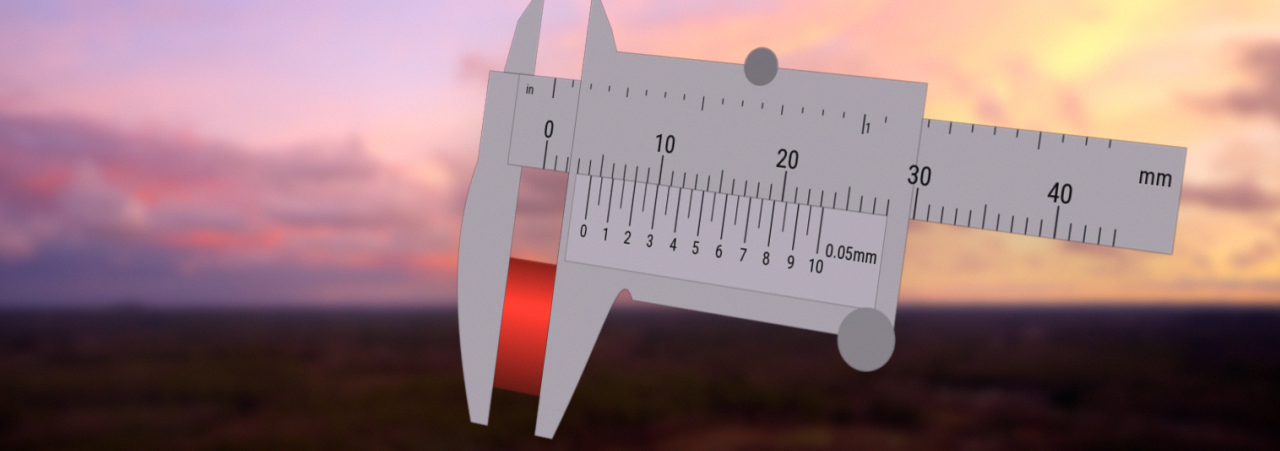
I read 4.2 mm
